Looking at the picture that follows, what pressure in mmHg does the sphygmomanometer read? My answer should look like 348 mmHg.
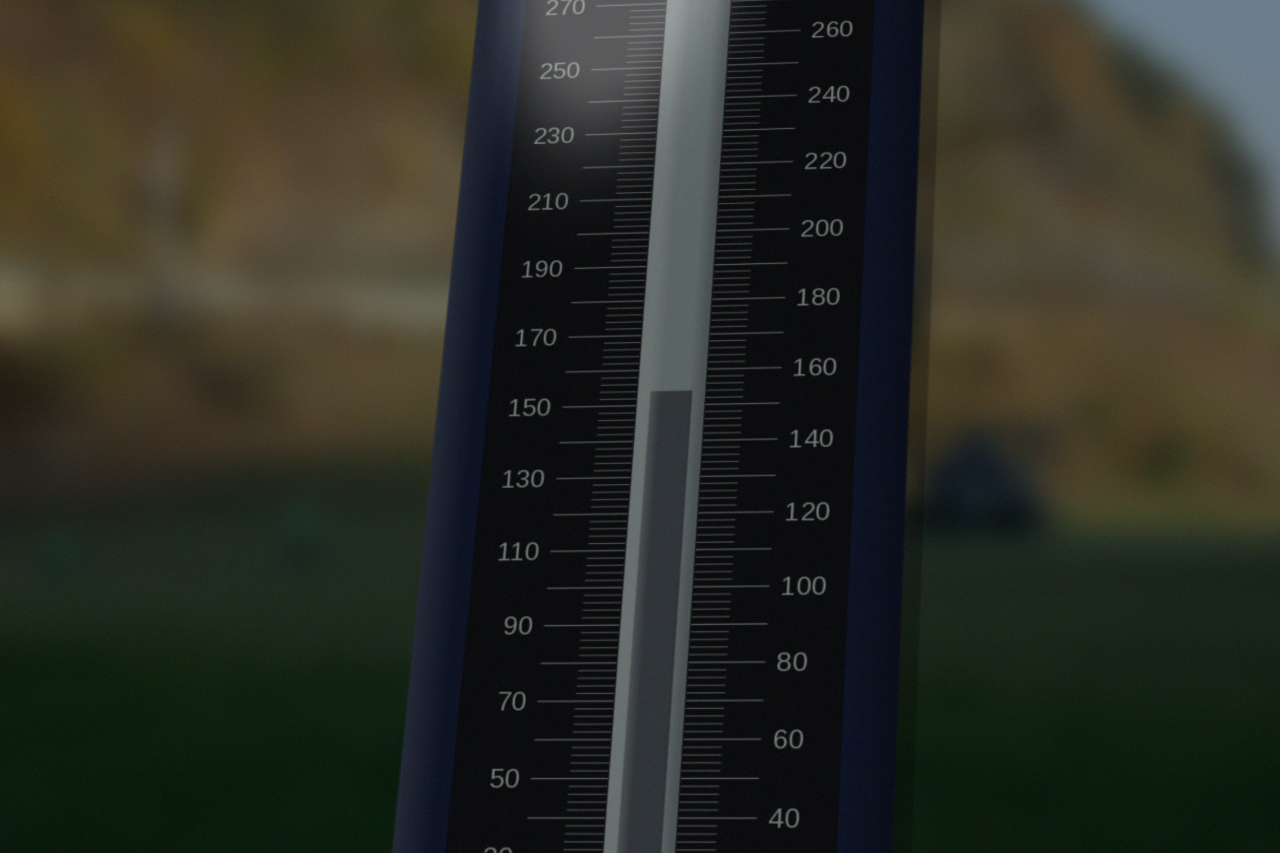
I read 154 mmHg
